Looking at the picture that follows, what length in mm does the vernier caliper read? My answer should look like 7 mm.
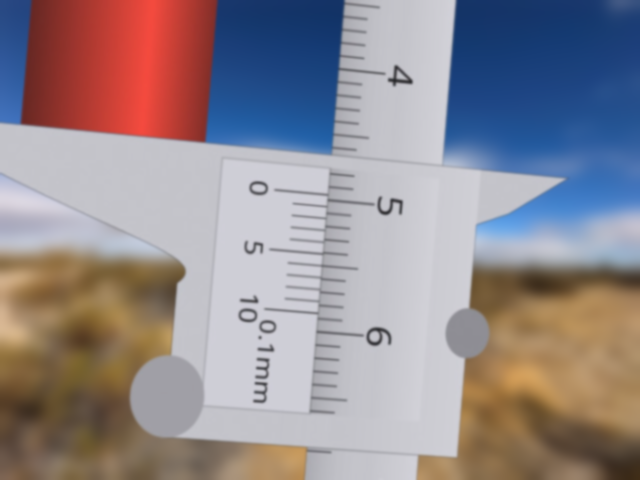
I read 49.6 mm
